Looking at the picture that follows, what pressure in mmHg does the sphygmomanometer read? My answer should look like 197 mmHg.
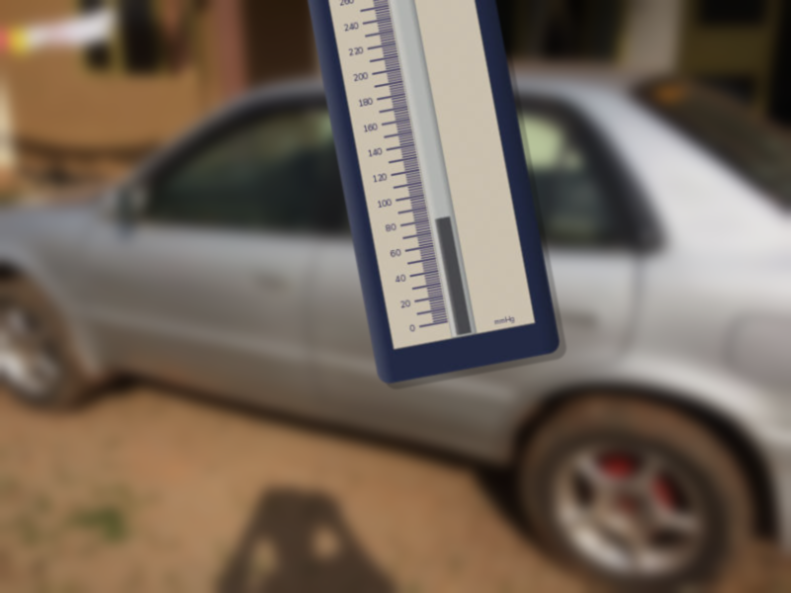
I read 80 mmHg
